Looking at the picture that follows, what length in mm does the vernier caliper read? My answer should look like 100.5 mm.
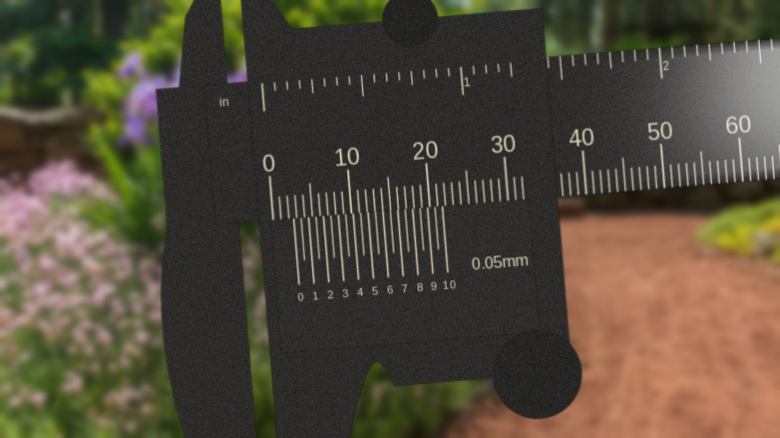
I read 2.6 mm
